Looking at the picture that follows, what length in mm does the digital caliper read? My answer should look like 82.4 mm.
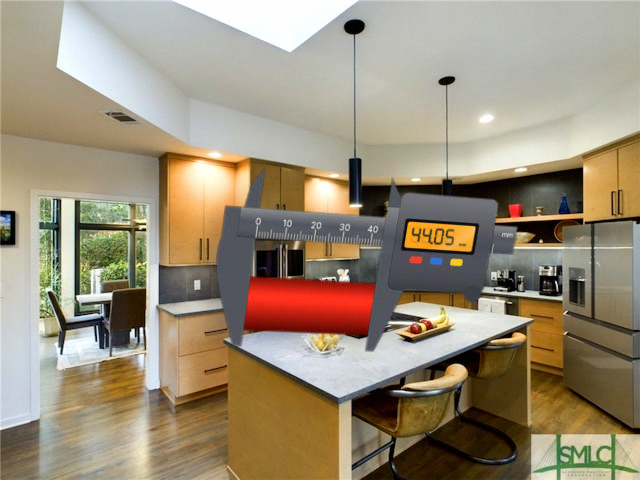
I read 44.05 mm
